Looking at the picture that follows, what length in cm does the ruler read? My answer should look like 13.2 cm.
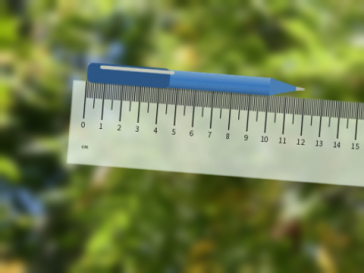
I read 12 cm
